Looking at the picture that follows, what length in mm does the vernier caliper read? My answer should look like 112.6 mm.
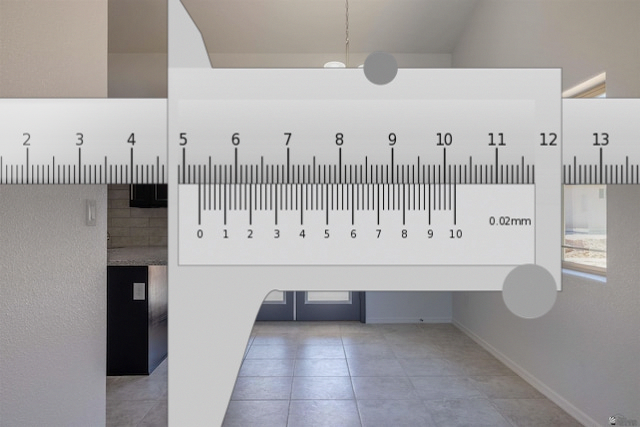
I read 53.0 mm
